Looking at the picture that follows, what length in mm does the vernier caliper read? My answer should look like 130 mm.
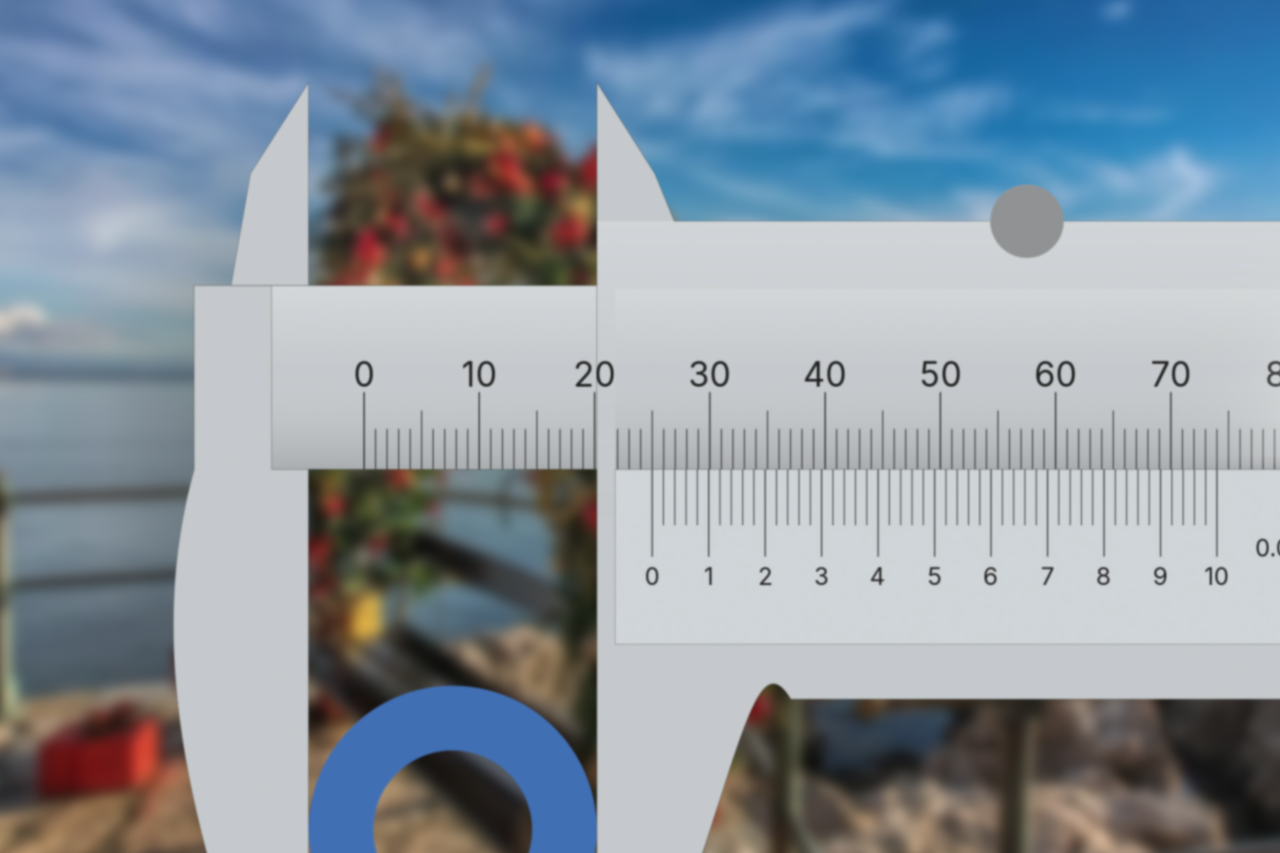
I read 25.0 mm
